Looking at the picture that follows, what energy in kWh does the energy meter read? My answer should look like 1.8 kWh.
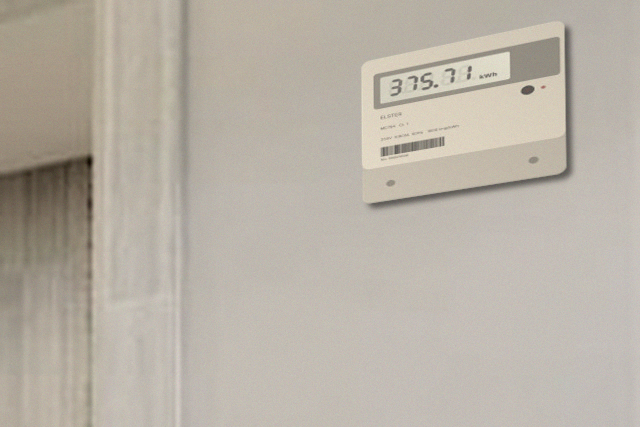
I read 375.71 kWh
